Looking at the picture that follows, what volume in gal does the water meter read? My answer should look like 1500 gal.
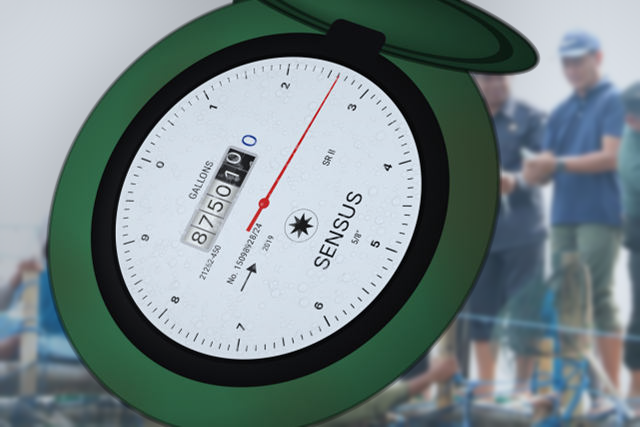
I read 8750102.6 gal
